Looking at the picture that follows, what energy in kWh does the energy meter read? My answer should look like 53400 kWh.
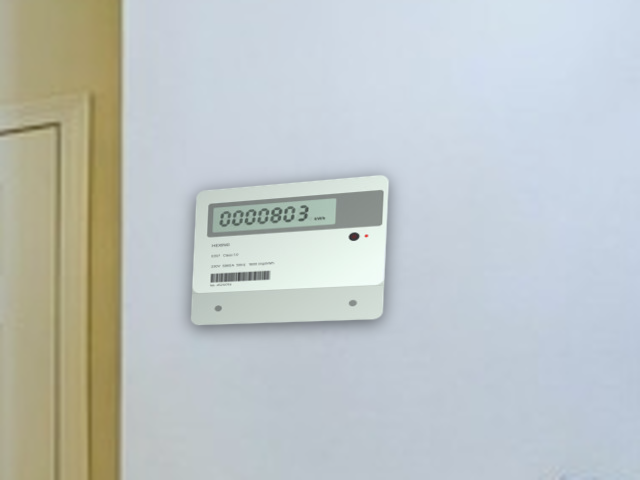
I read 803 kWh
